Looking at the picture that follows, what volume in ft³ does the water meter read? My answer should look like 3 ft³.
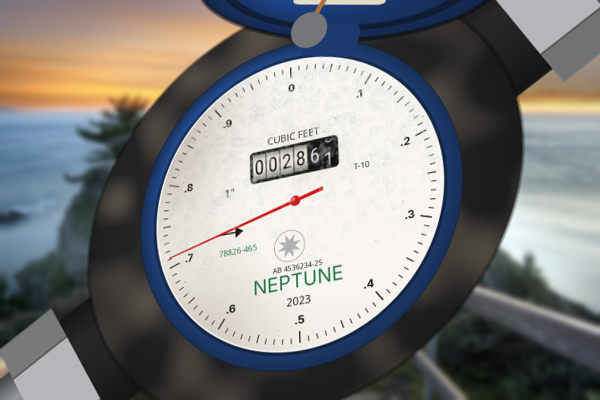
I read 2860.71 ft³
